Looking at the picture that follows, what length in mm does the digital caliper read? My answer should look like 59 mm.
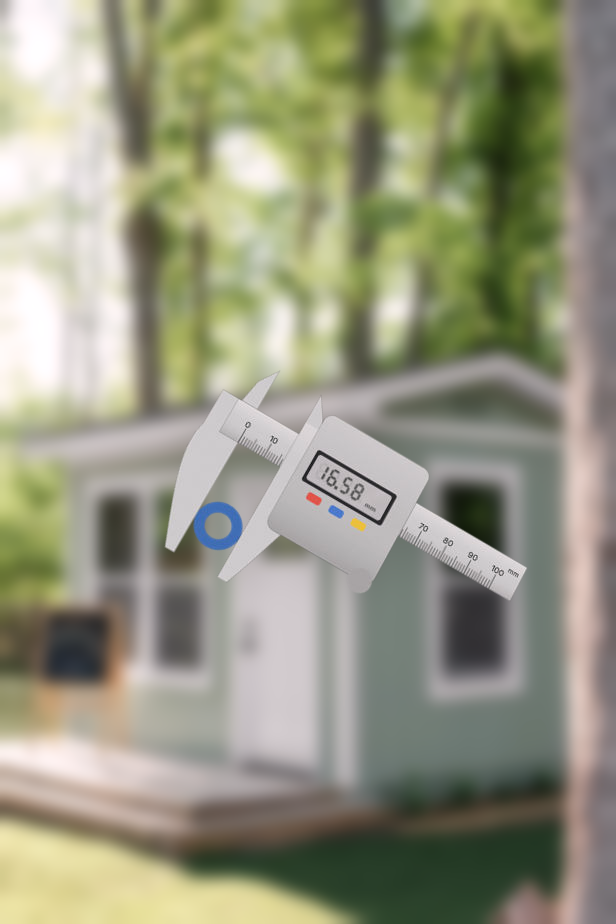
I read 16.58 mm
